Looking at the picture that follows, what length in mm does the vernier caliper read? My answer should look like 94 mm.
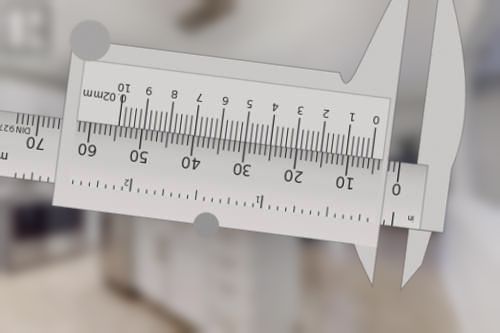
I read 5.5 mm
